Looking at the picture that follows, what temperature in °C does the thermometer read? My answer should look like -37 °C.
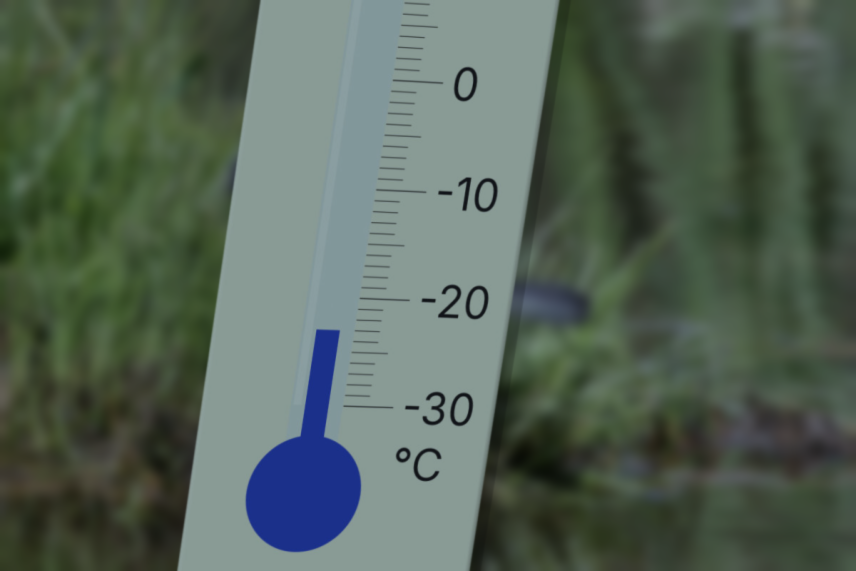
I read -23 °C
